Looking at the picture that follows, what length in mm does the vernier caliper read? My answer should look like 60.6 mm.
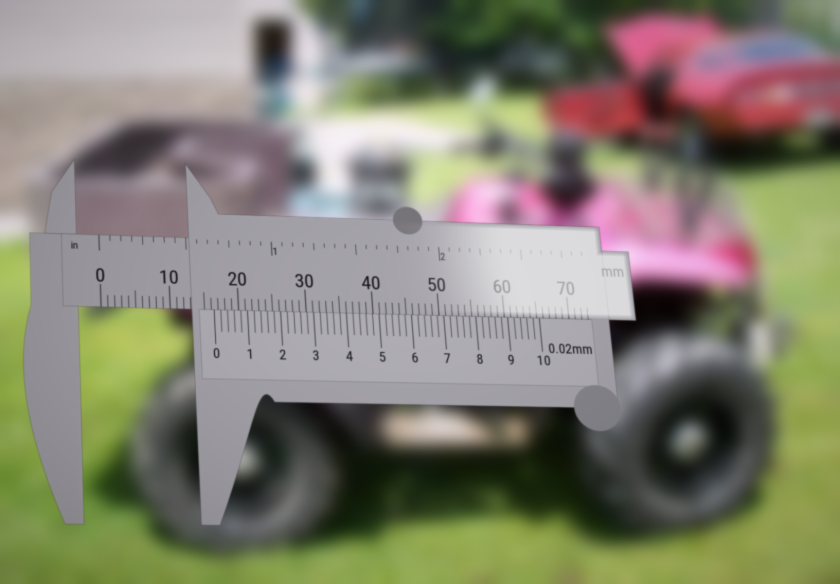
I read 16.4 mm
